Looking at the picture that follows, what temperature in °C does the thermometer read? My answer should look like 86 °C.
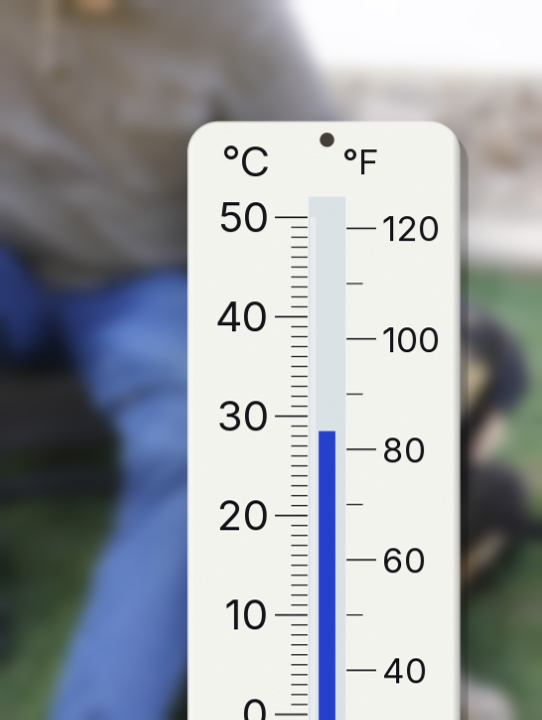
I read 28.5 °C
